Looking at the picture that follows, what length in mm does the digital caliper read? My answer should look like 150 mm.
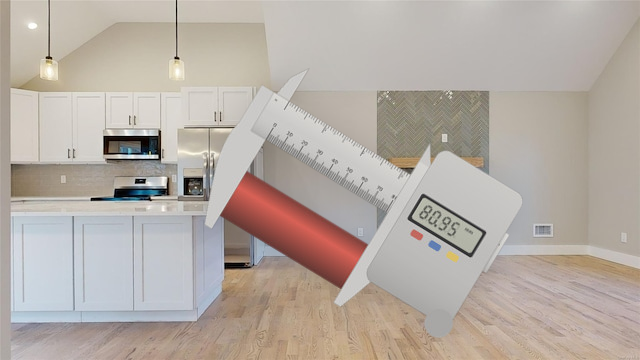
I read 80.95 mm
